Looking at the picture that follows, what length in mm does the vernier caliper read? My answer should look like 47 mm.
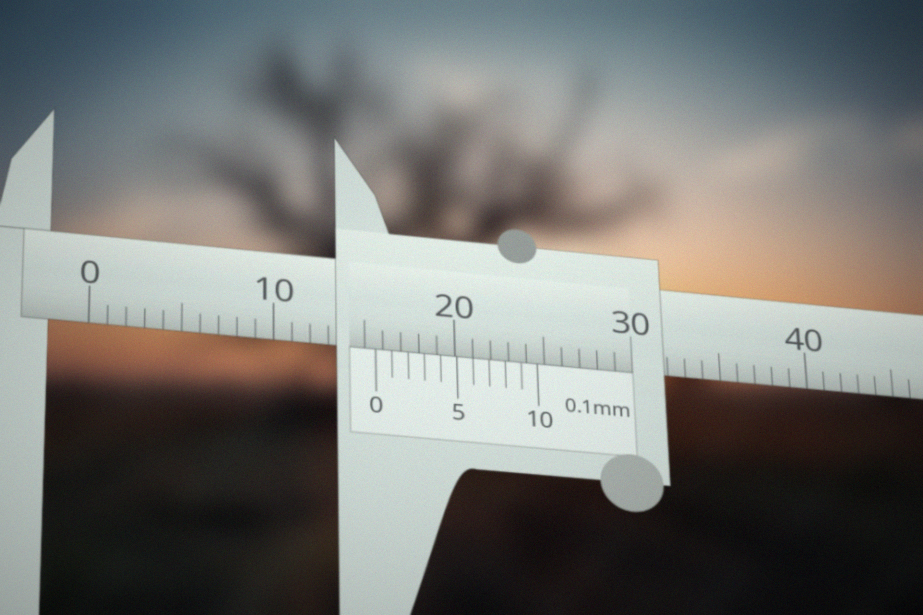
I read 15.6 mm
